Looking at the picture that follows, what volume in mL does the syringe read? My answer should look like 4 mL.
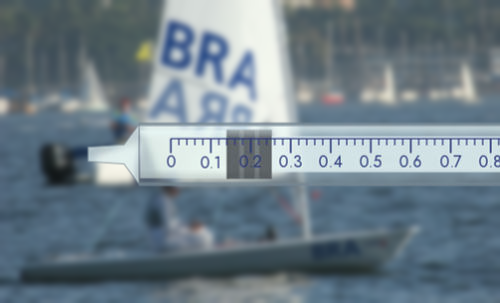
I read 0.14 mL
